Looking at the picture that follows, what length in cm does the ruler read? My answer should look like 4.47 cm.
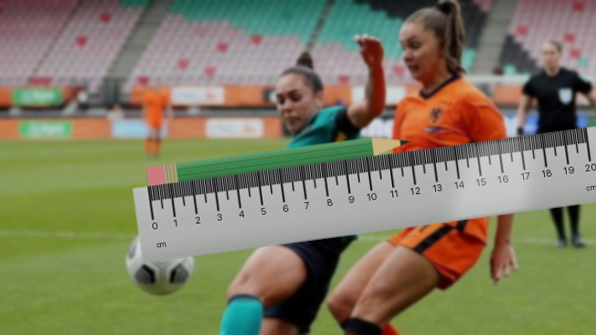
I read 12 cm
